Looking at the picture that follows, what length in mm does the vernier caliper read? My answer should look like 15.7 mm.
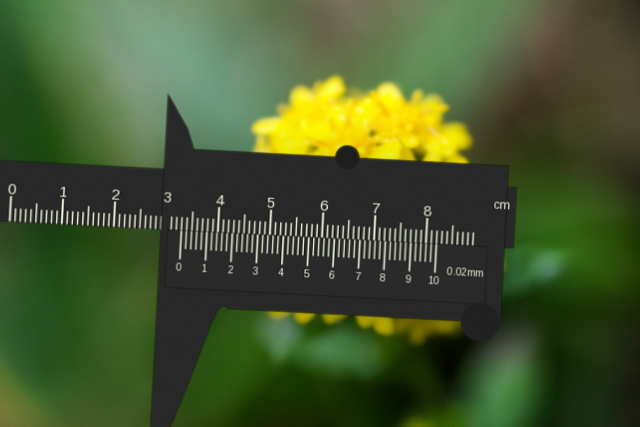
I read 33.0 mm
